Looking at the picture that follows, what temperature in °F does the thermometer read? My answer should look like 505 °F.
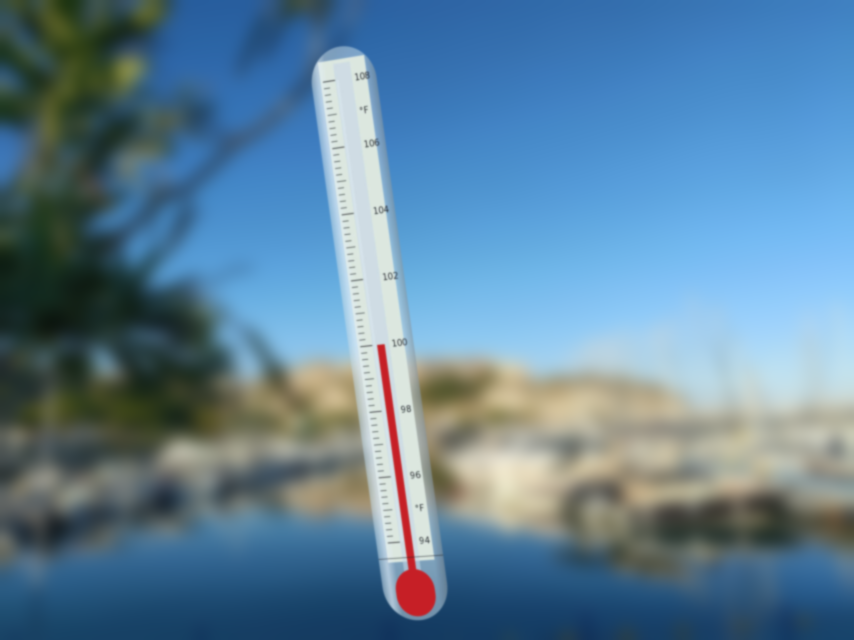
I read 100 °F
